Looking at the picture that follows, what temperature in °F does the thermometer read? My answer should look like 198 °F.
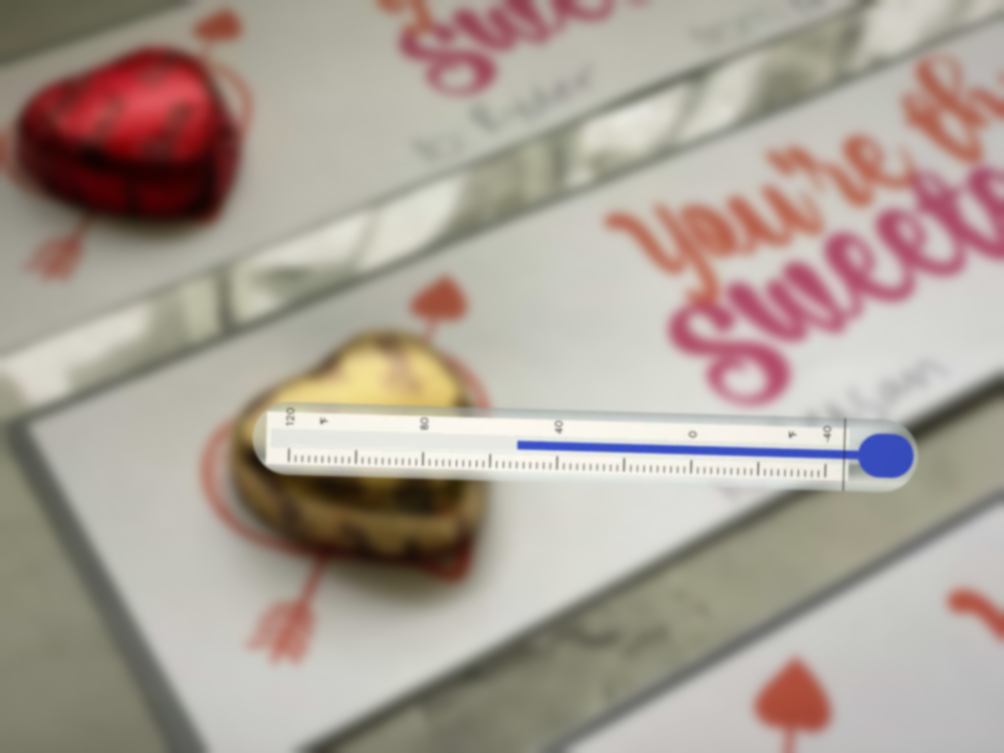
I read 52 °F
